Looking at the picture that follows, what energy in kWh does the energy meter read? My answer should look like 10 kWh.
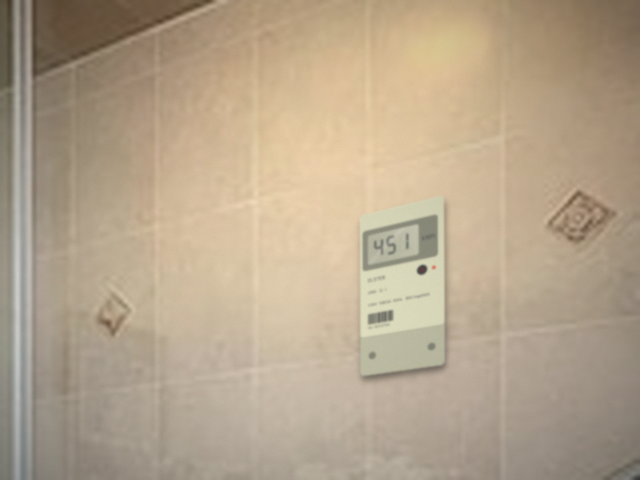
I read 451 kWh
